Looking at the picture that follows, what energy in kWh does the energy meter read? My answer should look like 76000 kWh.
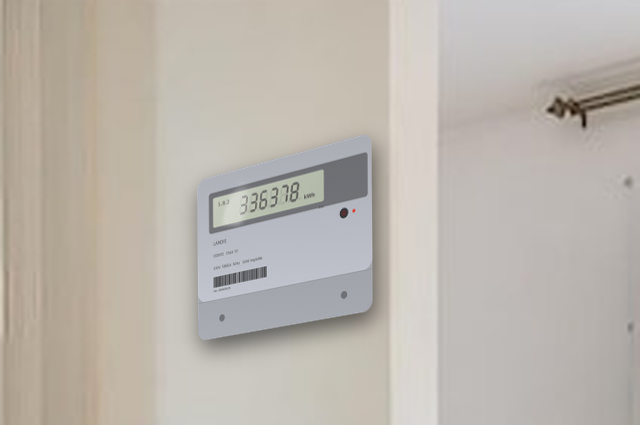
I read 336378 kWh
